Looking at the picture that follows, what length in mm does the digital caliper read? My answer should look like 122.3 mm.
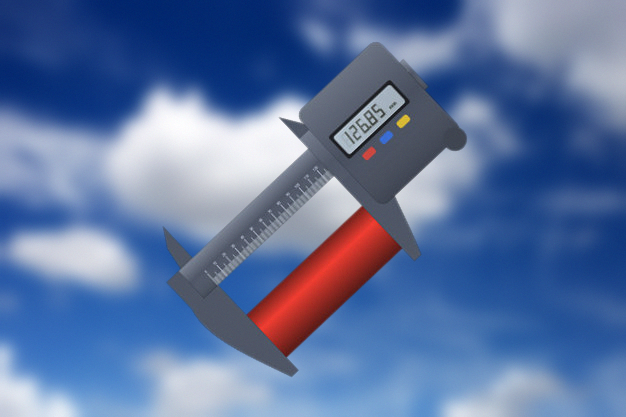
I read 126.85 mm
